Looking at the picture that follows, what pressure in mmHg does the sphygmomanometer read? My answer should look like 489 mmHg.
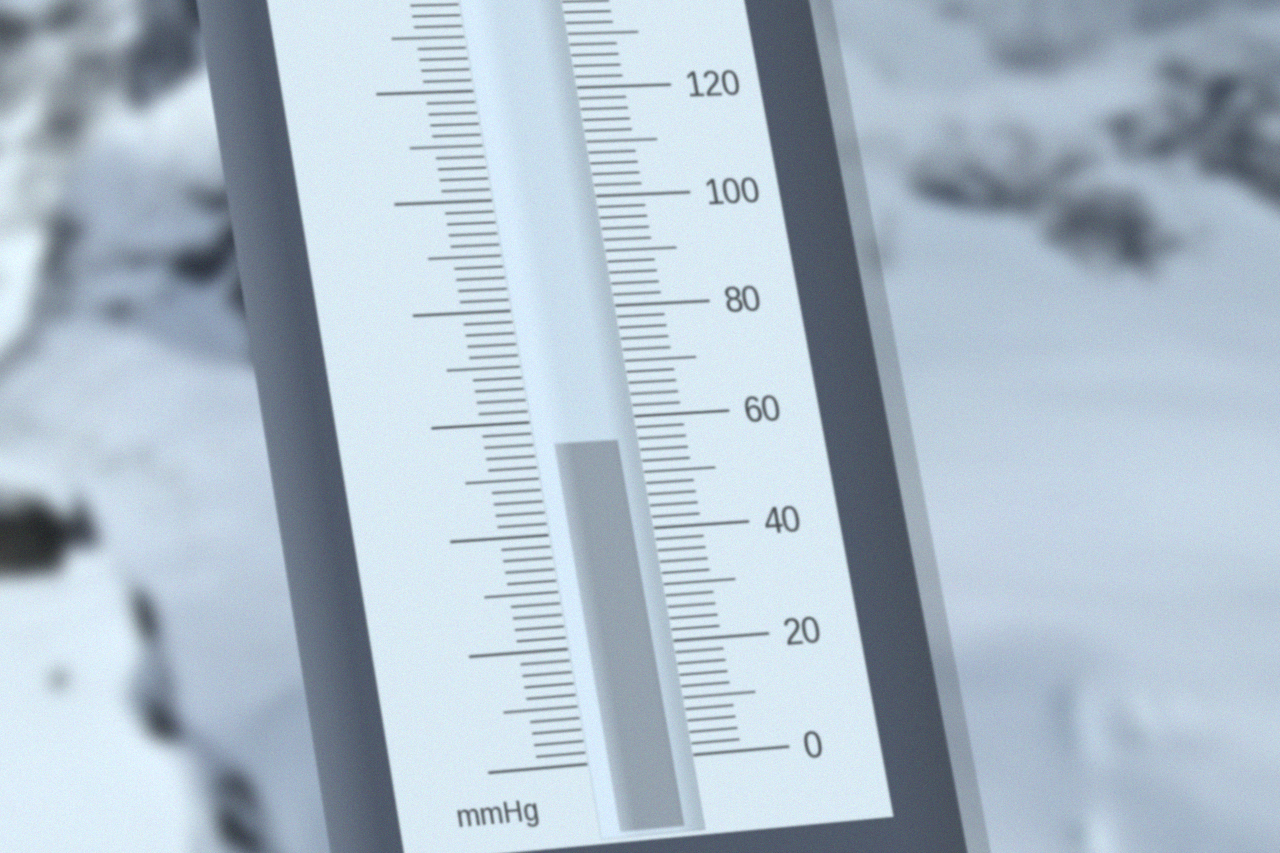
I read 56 mmHg
